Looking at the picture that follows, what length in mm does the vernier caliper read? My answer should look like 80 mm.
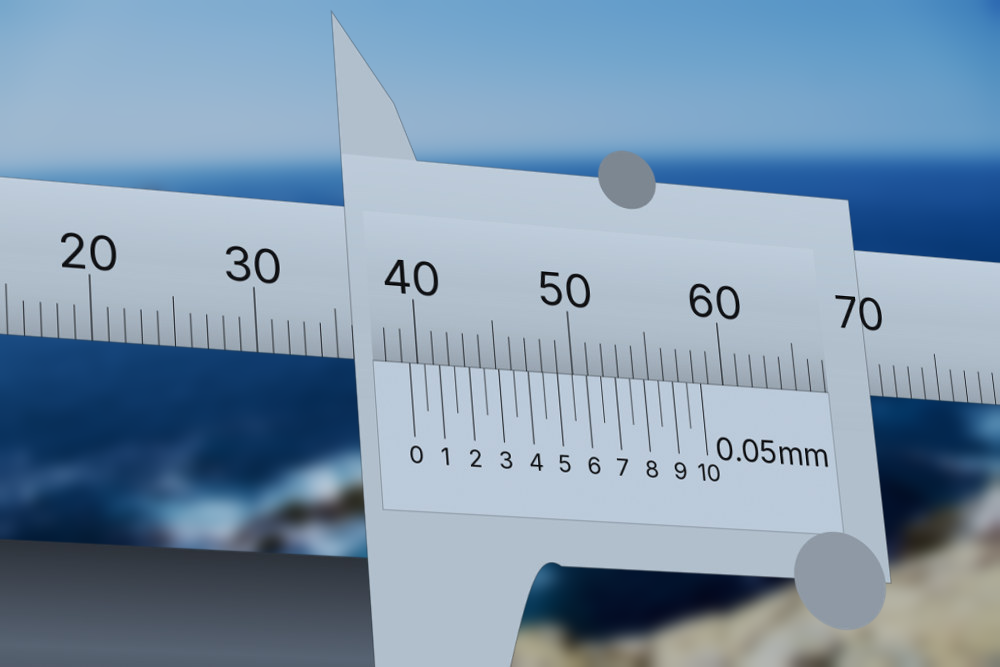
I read 39.5 mm
